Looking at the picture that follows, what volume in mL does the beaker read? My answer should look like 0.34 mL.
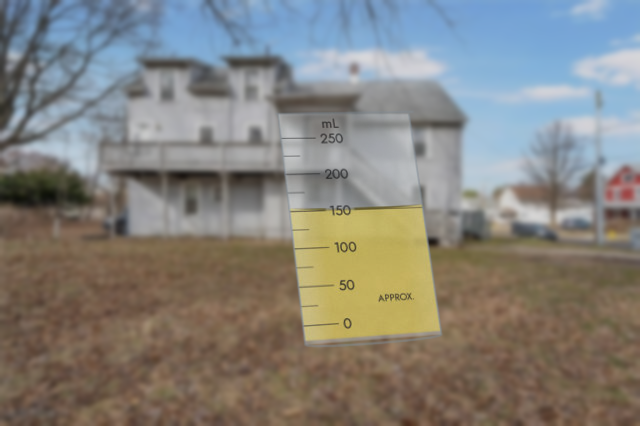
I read 150 mL
